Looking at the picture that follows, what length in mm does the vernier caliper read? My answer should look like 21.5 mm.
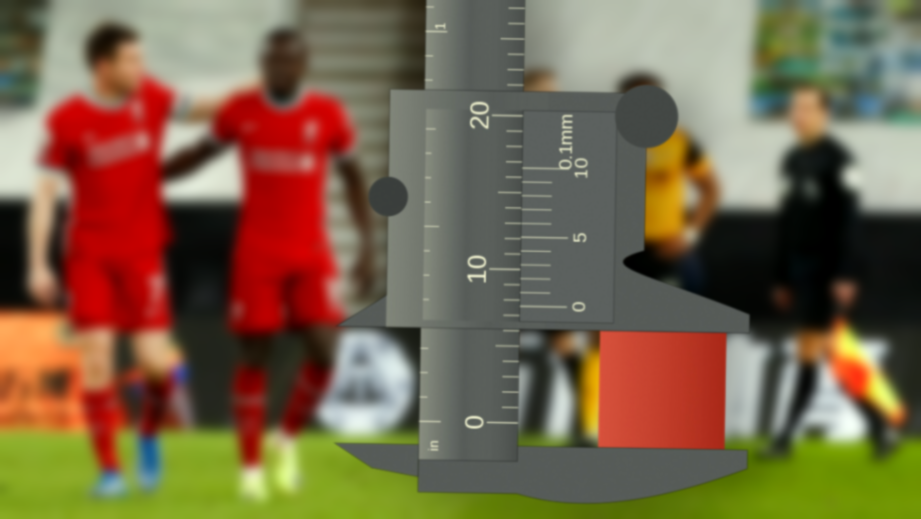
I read 7.6 mm
